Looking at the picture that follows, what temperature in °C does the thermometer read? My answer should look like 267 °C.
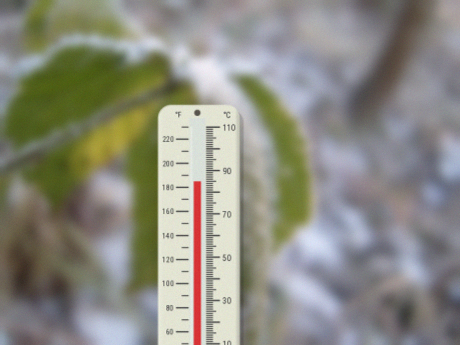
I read 85 °C
